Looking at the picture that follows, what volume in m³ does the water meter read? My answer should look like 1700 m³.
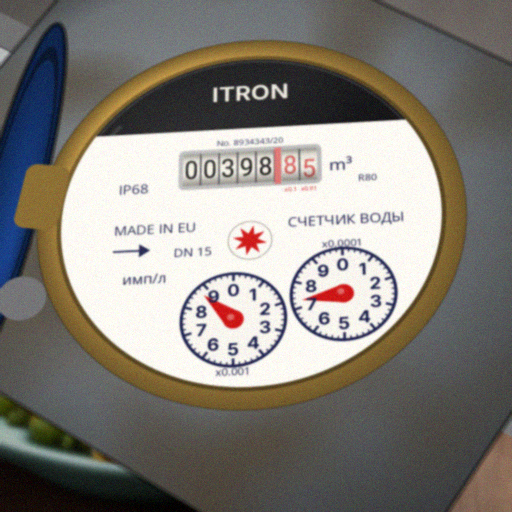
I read 398.8487 m³
